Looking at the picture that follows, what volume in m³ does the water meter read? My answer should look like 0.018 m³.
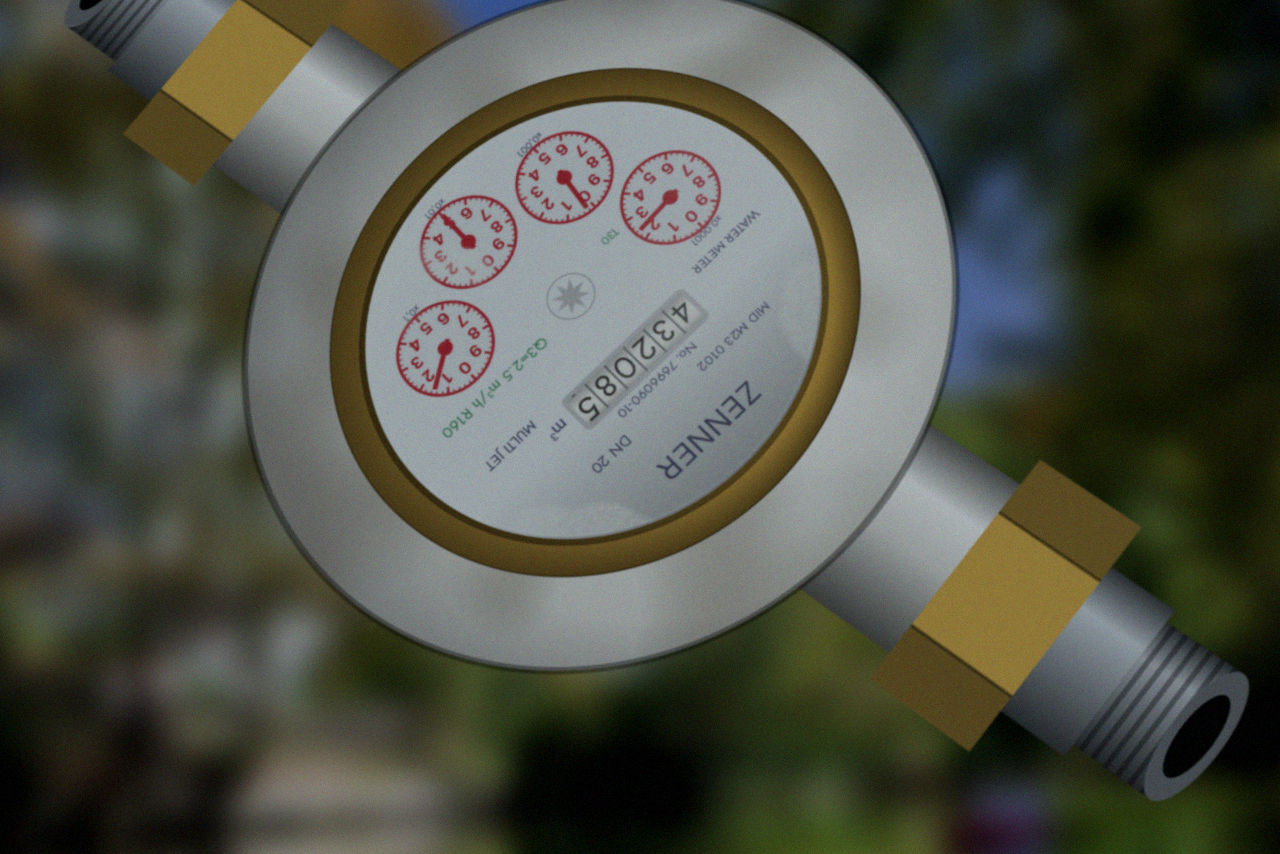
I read 432085.1502 m³
